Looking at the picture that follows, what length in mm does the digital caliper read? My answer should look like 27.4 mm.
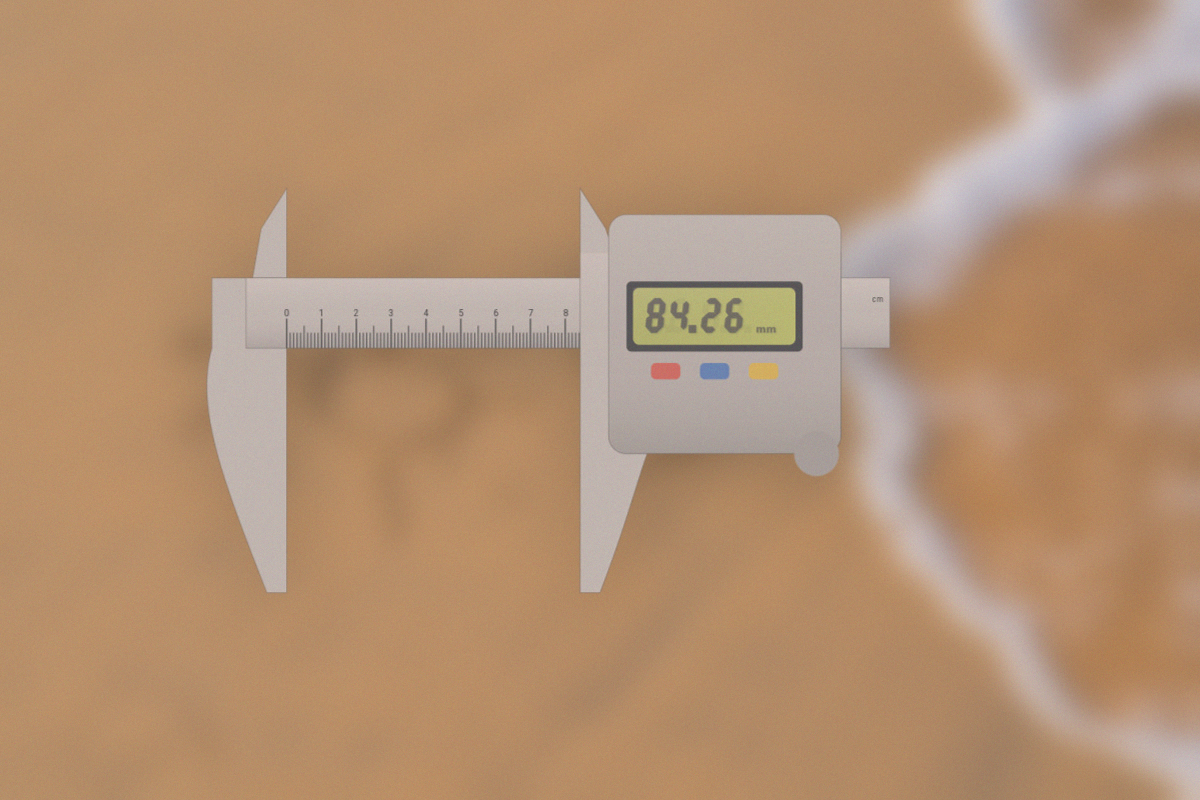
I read 84.26 mm
